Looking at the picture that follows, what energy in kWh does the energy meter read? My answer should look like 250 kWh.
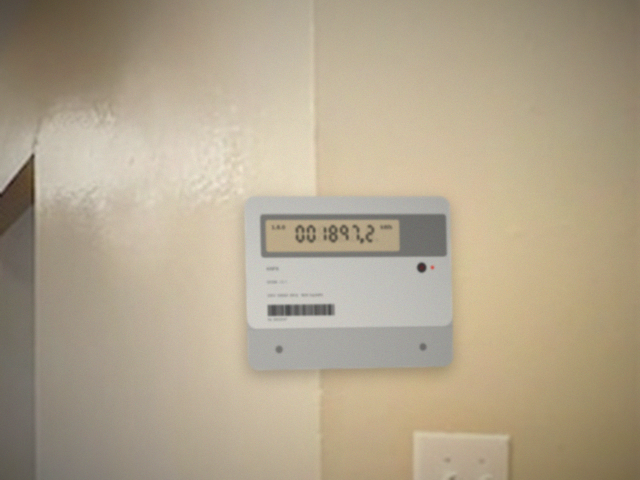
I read 1897.2 kWh
